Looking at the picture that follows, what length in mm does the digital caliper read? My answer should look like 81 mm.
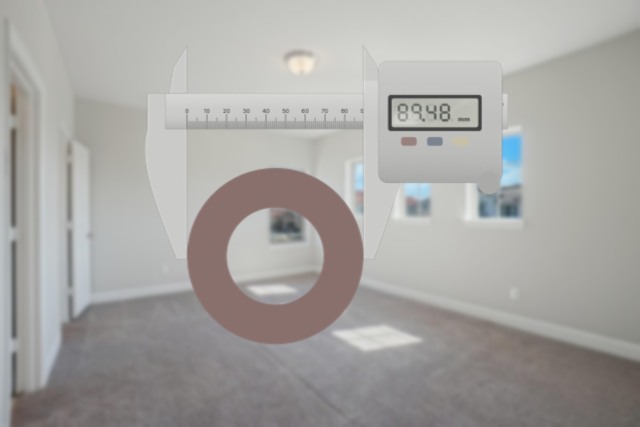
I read 89.48 mm
